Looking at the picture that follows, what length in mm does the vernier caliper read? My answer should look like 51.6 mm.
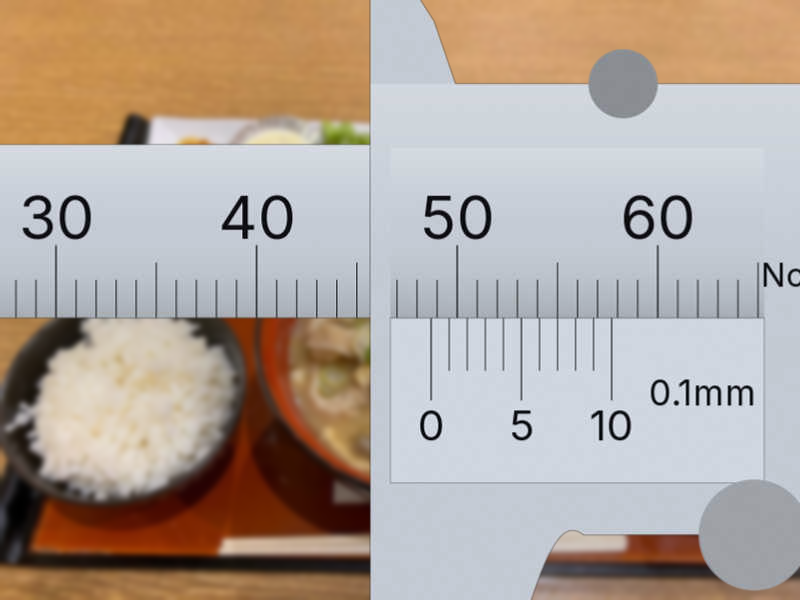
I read 48.7 mm
